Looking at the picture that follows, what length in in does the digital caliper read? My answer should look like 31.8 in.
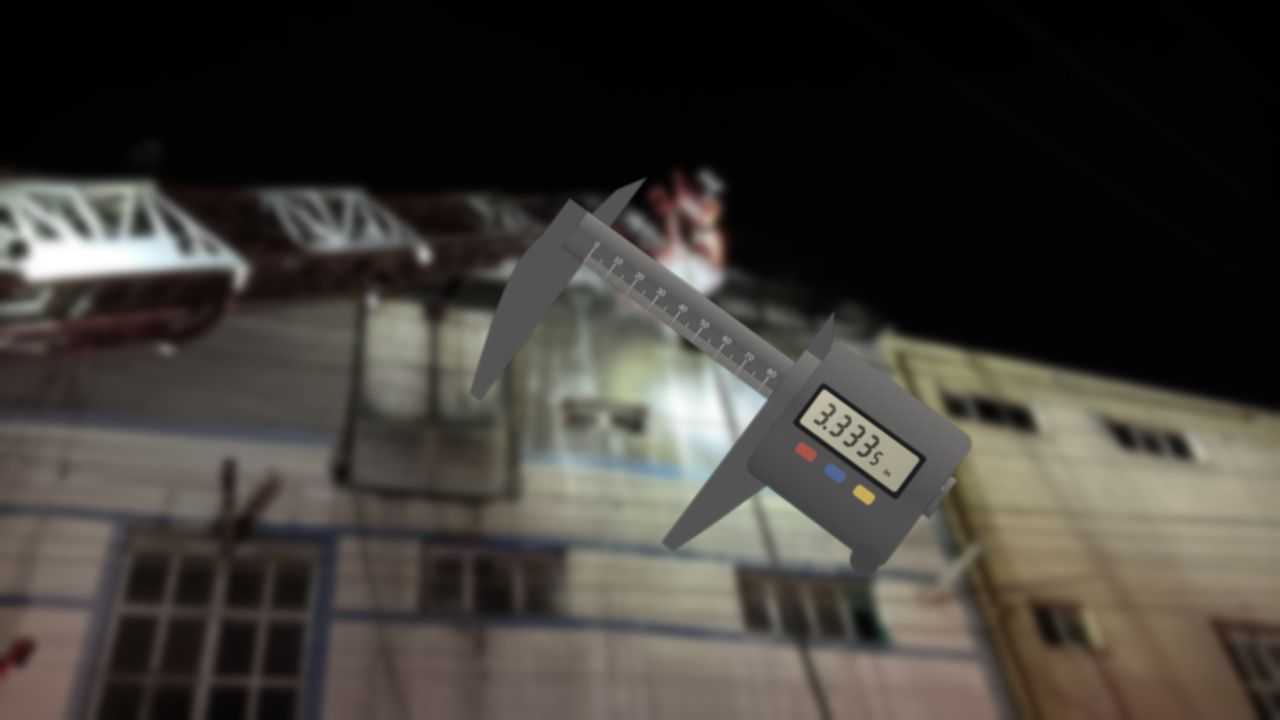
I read 3.3335 in
